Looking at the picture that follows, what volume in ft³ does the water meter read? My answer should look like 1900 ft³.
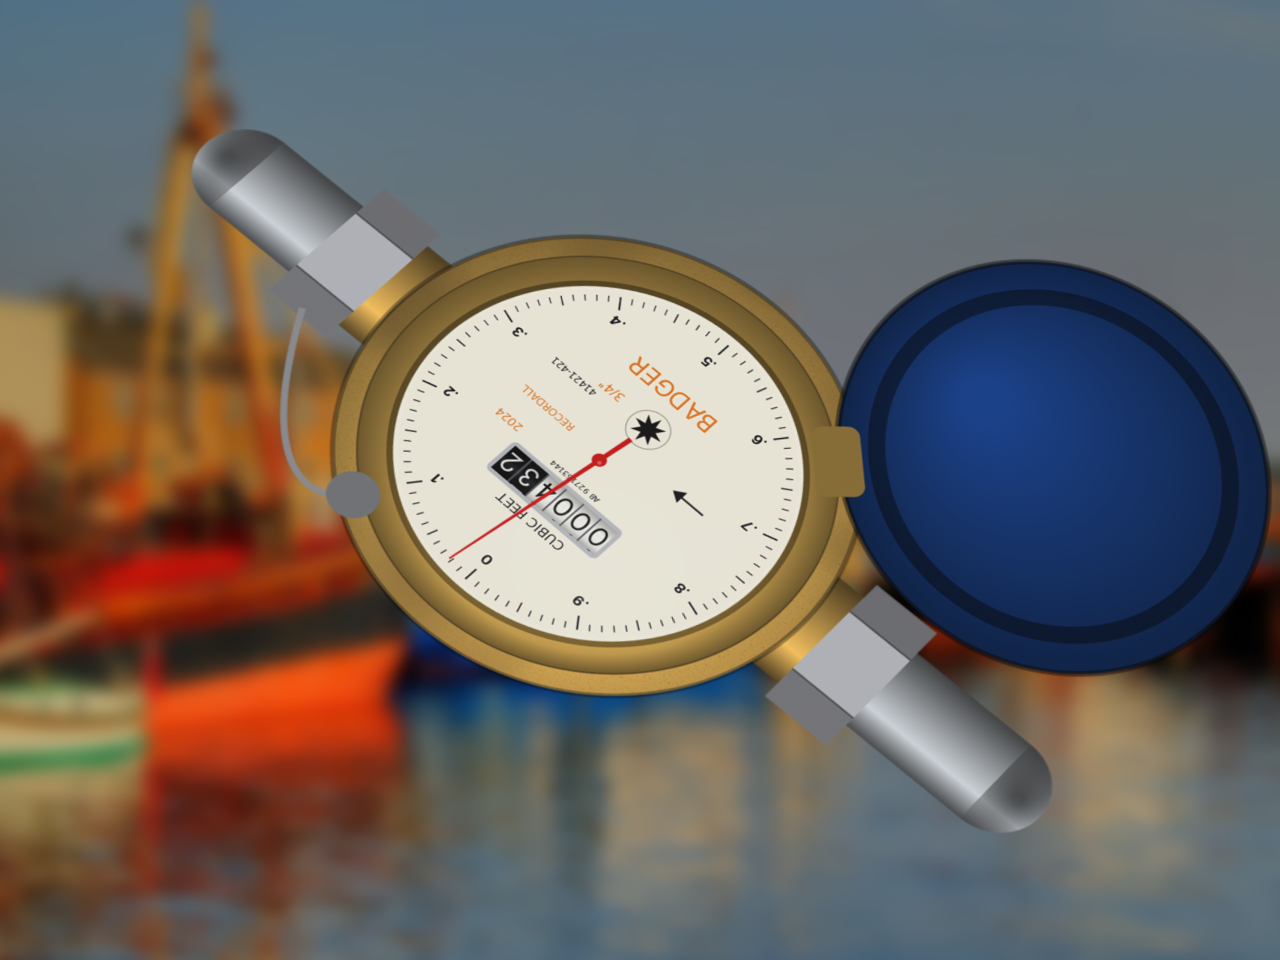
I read 432.02 ft³
